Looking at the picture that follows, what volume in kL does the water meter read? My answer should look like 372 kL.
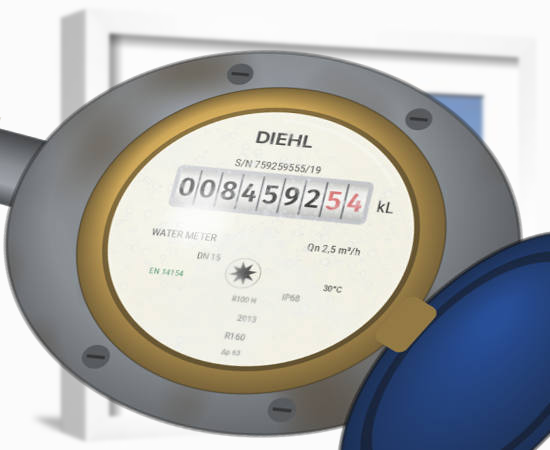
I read 84592.54 kL
